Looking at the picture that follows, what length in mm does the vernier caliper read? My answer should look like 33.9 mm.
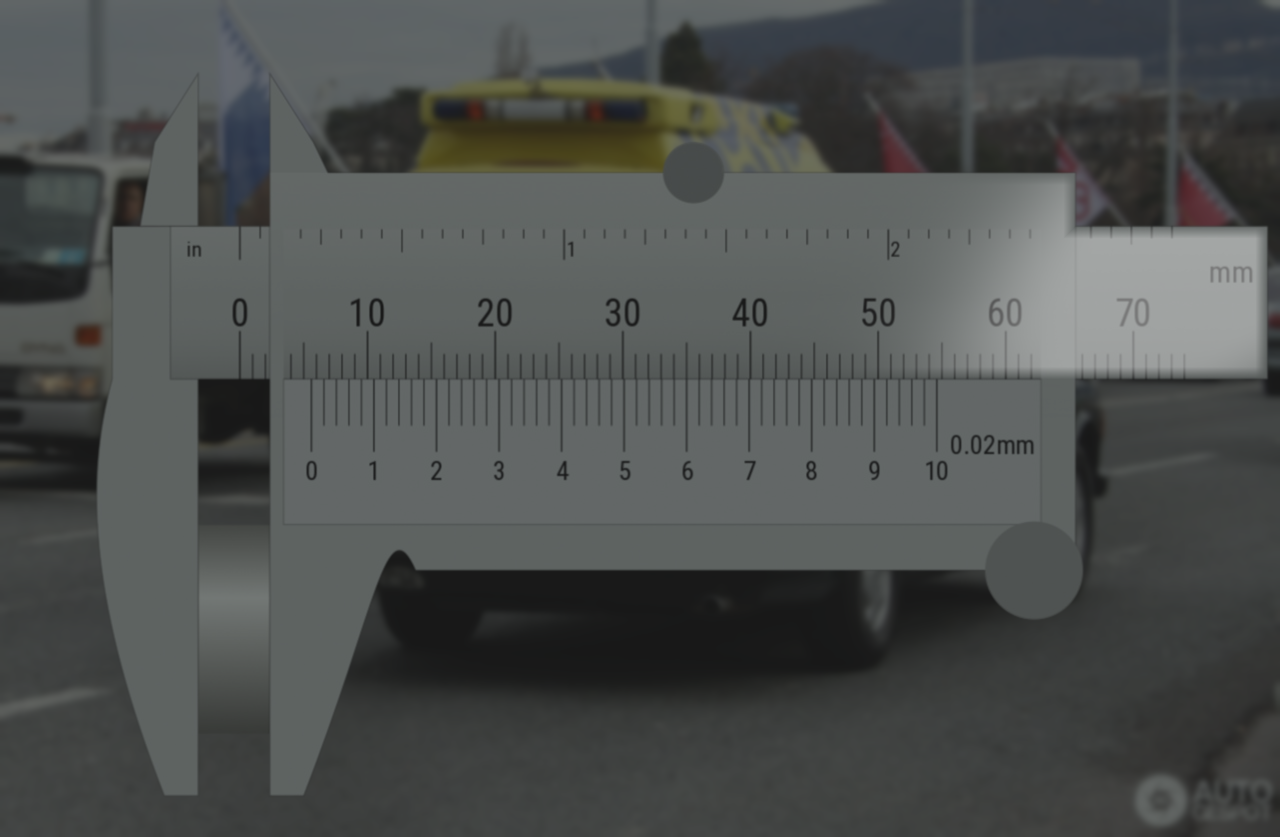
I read 5.6 mm
